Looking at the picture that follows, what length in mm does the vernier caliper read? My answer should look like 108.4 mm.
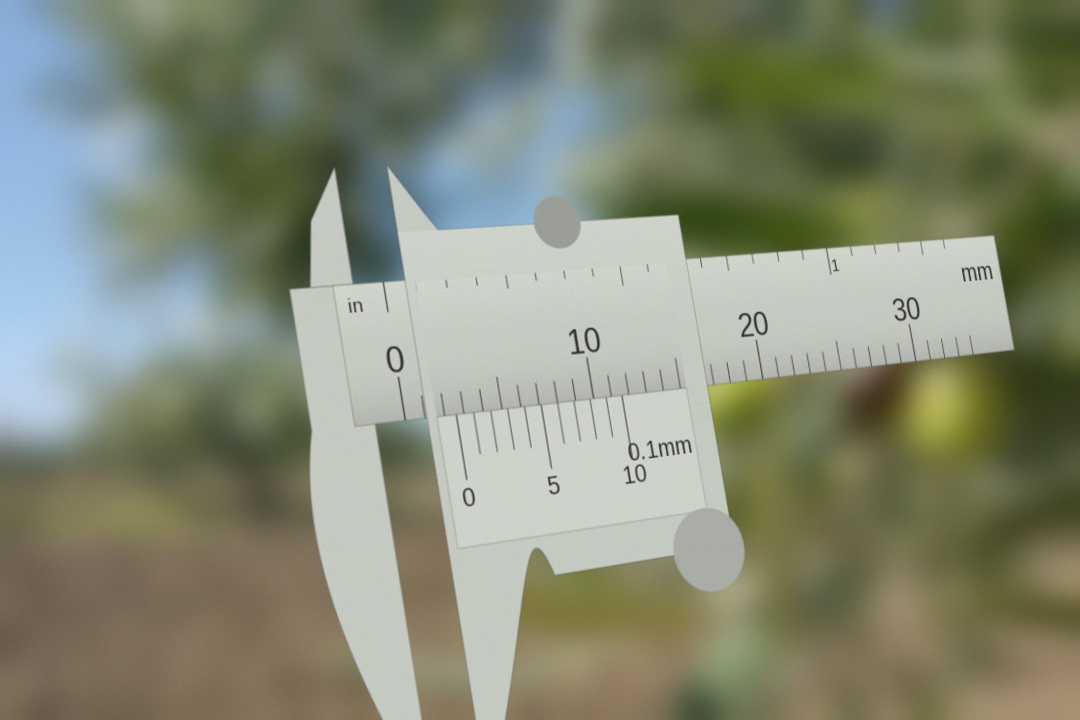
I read 2.6 mm
